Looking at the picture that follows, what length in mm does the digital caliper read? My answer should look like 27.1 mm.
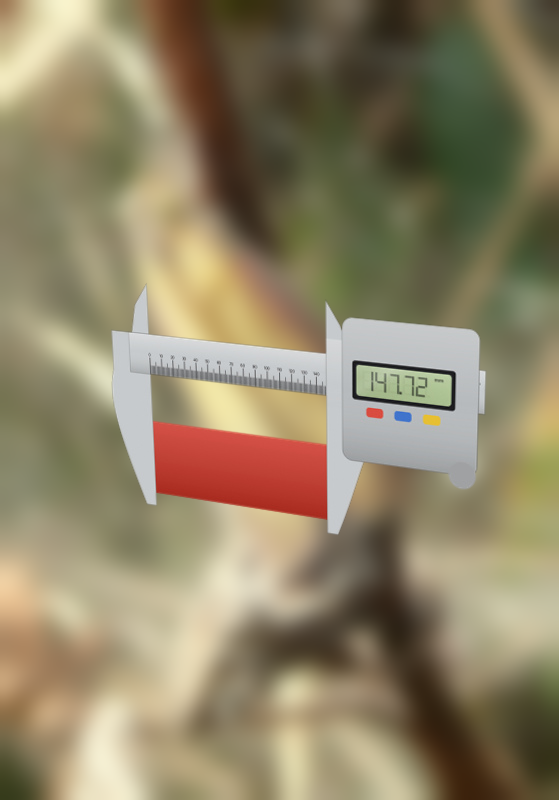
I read 147.72 mm
